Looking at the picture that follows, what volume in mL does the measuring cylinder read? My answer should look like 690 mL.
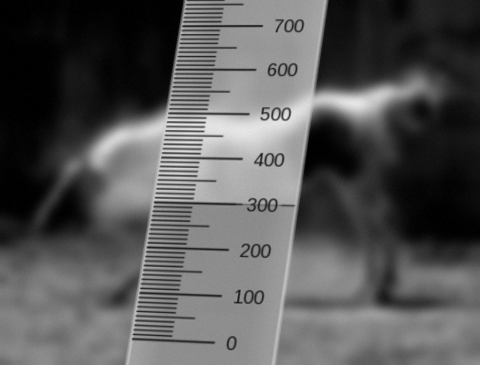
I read 300 mL
